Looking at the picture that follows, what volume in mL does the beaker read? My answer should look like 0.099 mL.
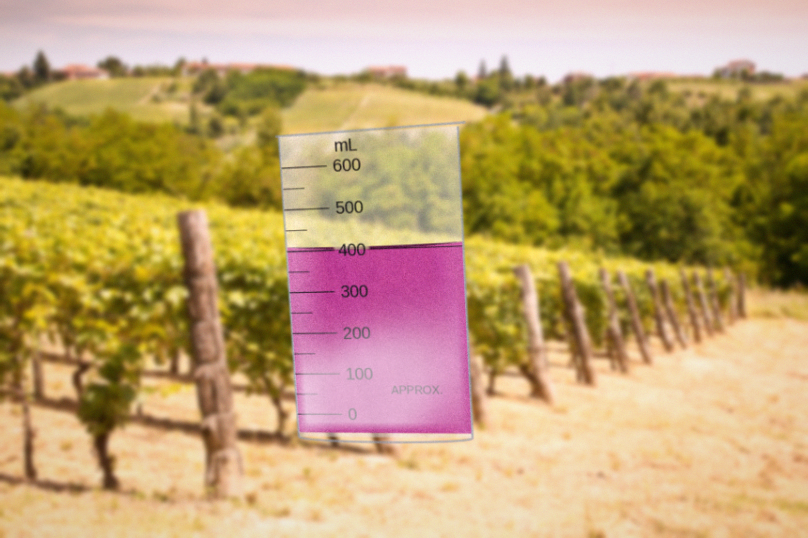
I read 400 mL
